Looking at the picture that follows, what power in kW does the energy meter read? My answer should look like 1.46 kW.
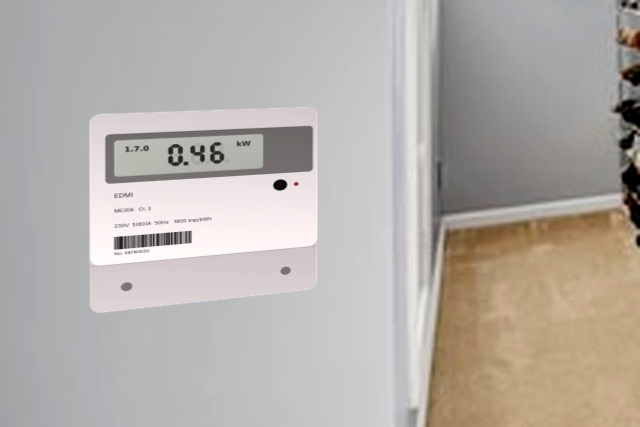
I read 0.46 kW
